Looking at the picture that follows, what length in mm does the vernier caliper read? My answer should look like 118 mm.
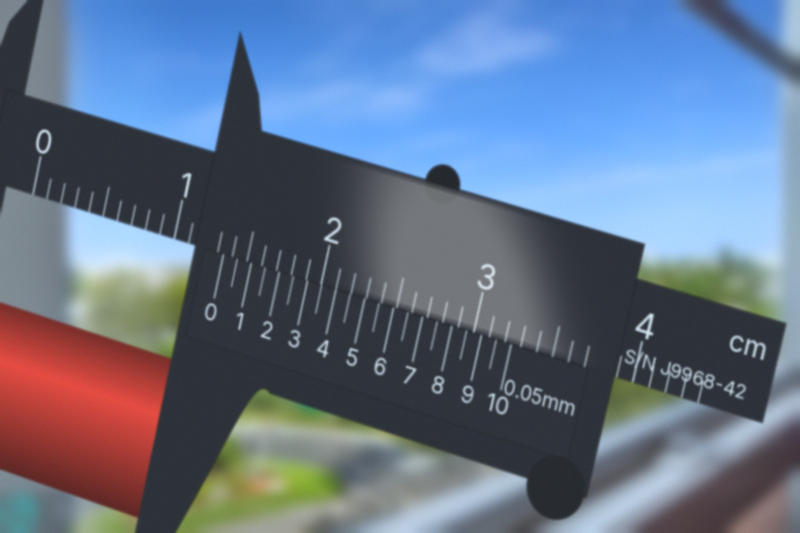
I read 13.4 mm
